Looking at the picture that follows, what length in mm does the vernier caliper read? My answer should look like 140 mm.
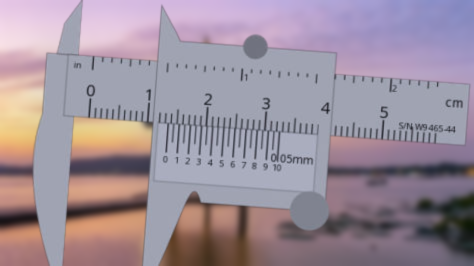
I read 13.5 mm
